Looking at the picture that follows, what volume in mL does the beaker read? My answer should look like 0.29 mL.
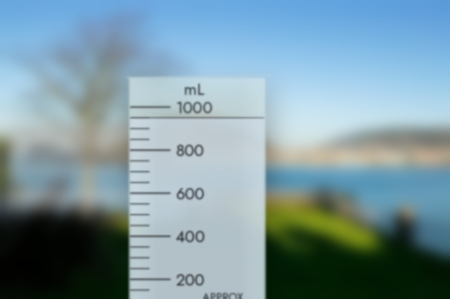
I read 950 mL
